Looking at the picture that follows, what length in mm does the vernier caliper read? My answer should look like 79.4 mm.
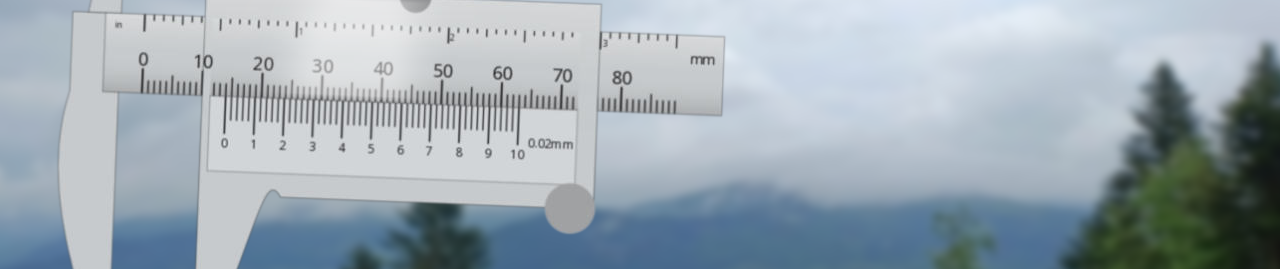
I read 14.0 mm
